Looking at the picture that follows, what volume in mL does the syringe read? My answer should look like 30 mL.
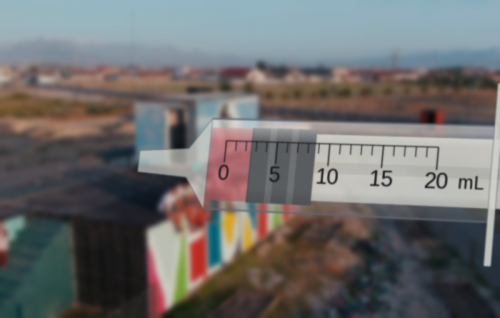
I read 2.5 mL
